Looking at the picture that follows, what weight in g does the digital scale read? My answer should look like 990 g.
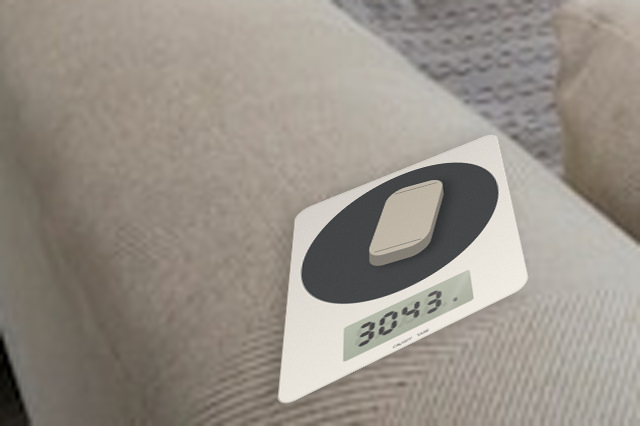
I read 3043 g
